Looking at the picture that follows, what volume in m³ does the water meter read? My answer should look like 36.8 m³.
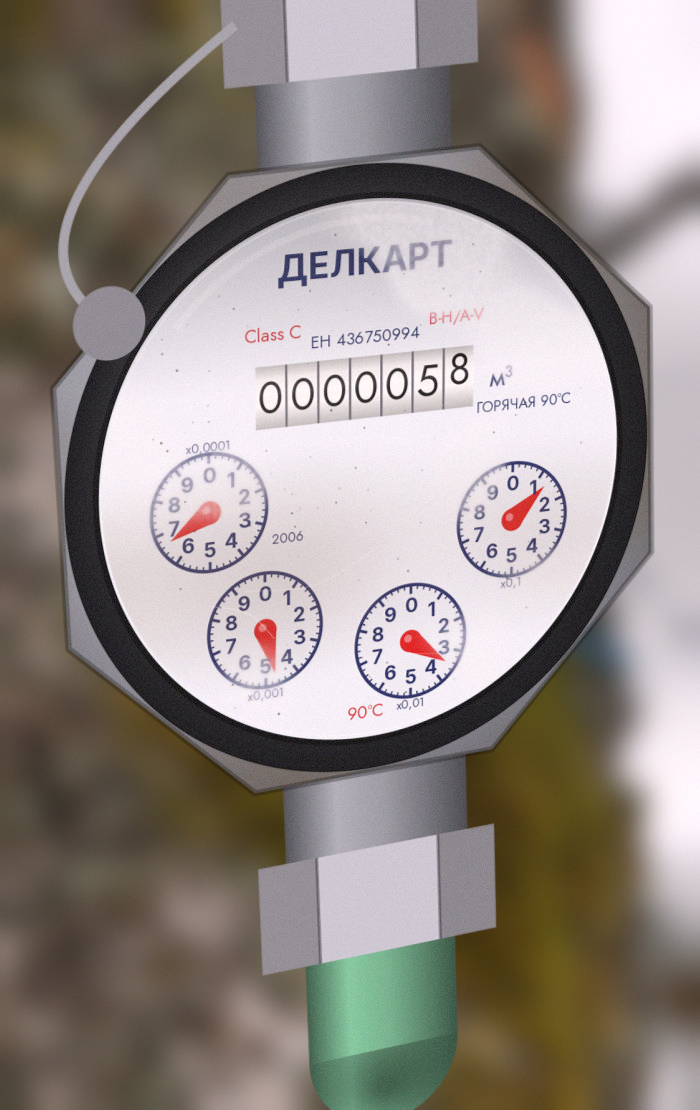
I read 58.1346 m³
